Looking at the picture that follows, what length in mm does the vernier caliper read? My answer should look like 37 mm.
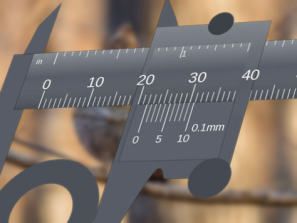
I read 21.8 mm
